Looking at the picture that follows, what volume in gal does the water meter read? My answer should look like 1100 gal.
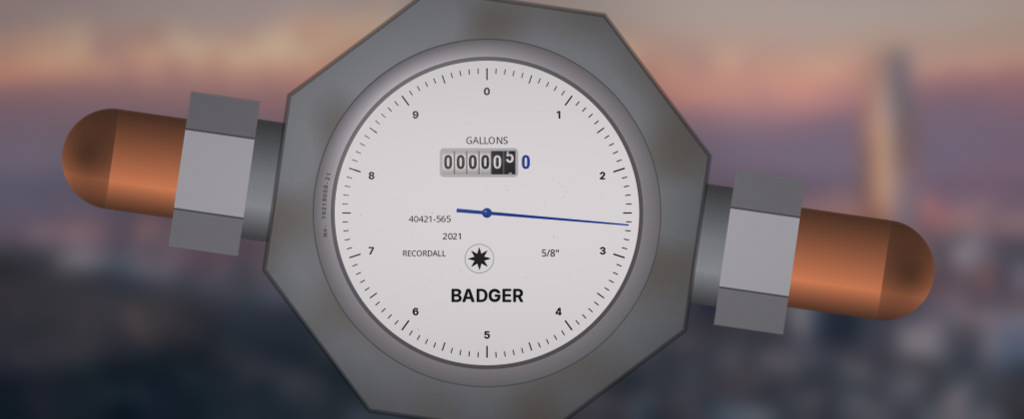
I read 52.6 gal
